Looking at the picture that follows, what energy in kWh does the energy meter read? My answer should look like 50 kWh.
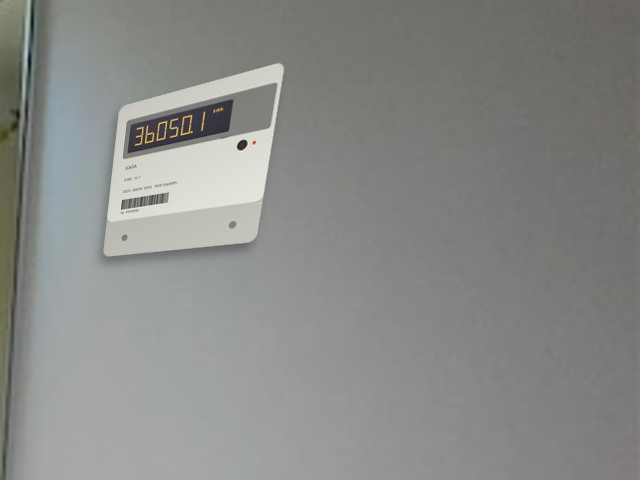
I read 36050.1 kWh
